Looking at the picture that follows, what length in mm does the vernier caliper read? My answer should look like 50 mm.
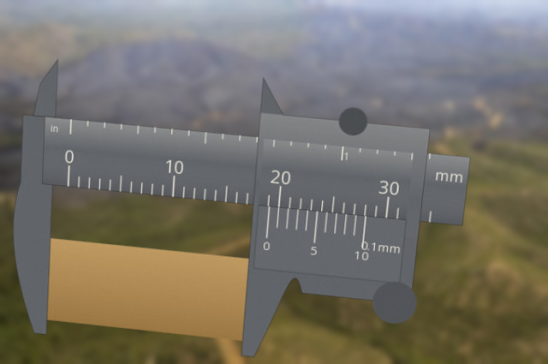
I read 19.1 mm
